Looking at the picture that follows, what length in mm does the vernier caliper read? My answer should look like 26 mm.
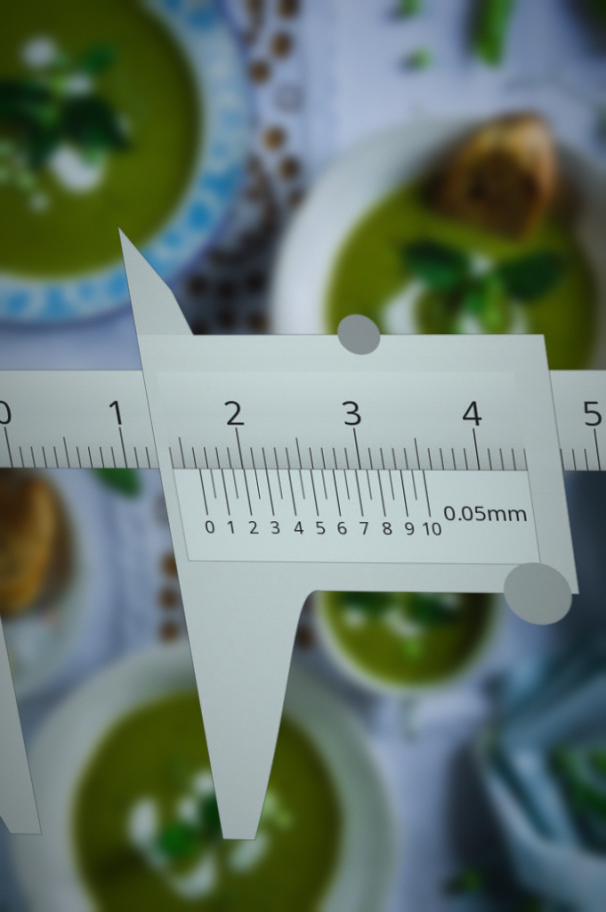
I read 16.3 mm
